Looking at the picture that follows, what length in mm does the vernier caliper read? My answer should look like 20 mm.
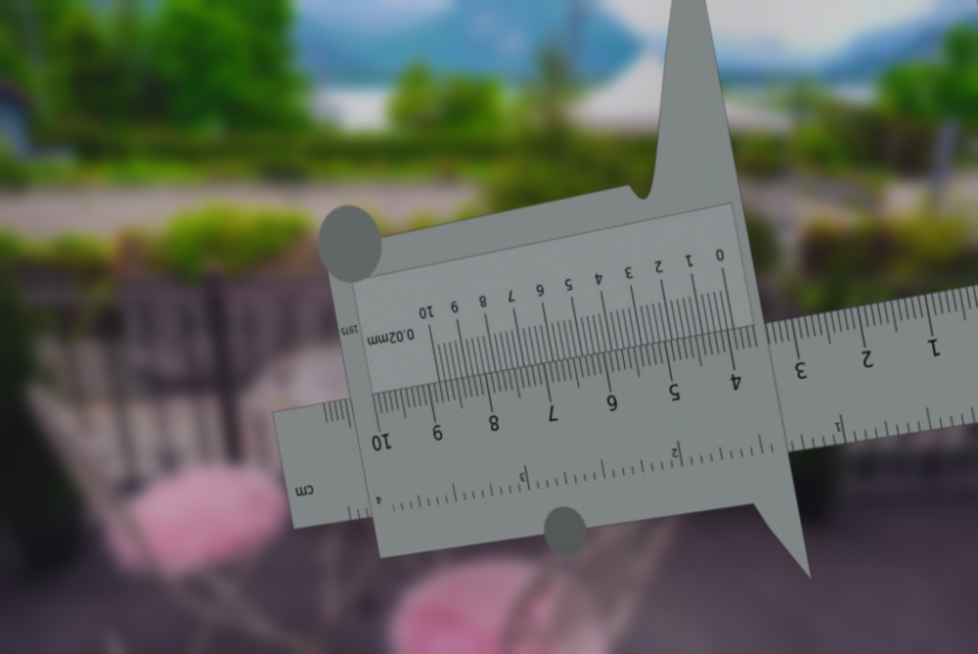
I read 39.0 mm
